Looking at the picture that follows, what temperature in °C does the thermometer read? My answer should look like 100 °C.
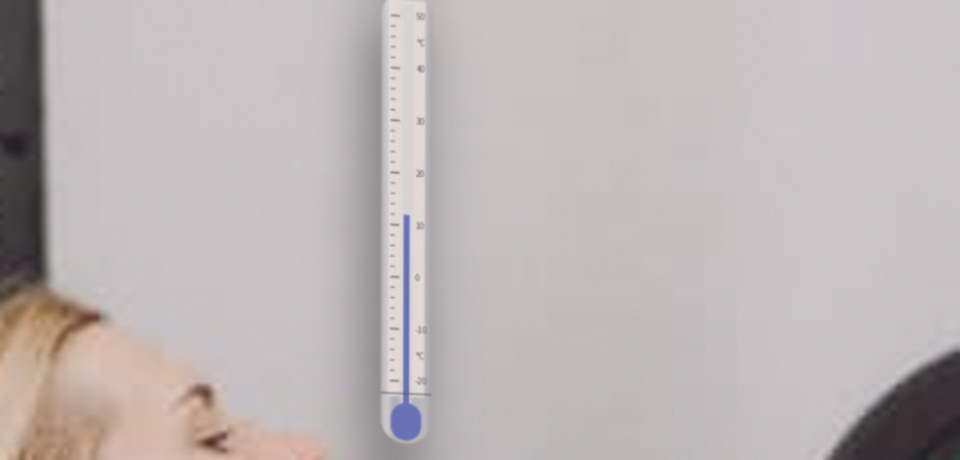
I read 12 °C
